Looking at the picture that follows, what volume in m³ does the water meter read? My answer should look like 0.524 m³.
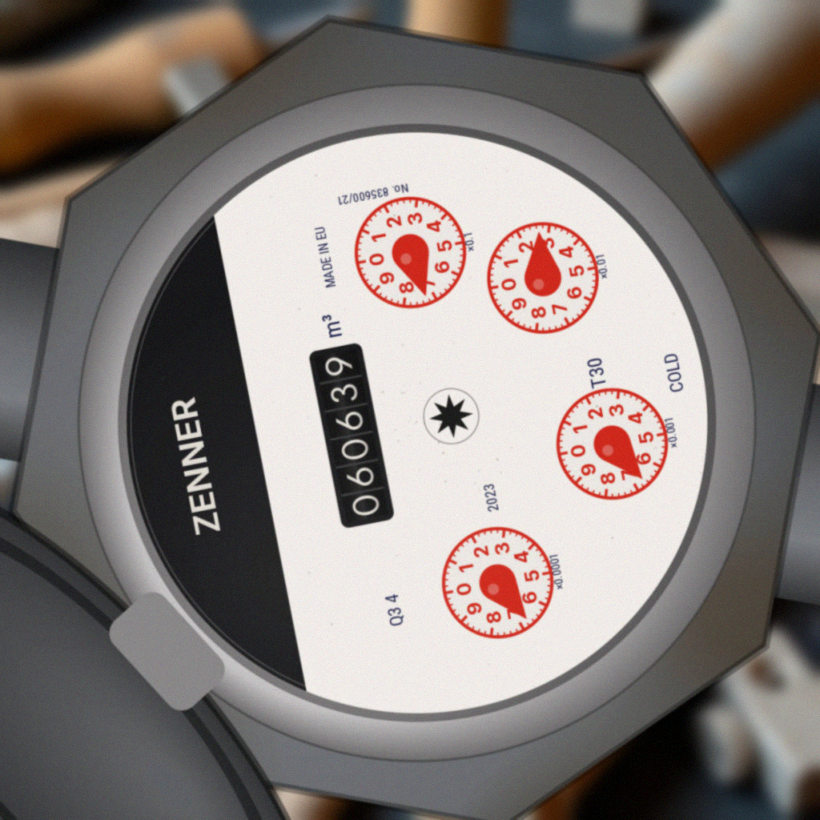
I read 60639.7266 m³
